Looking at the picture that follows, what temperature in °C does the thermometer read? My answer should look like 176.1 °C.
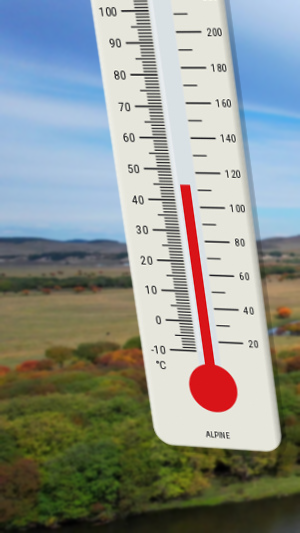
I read 45 °C
